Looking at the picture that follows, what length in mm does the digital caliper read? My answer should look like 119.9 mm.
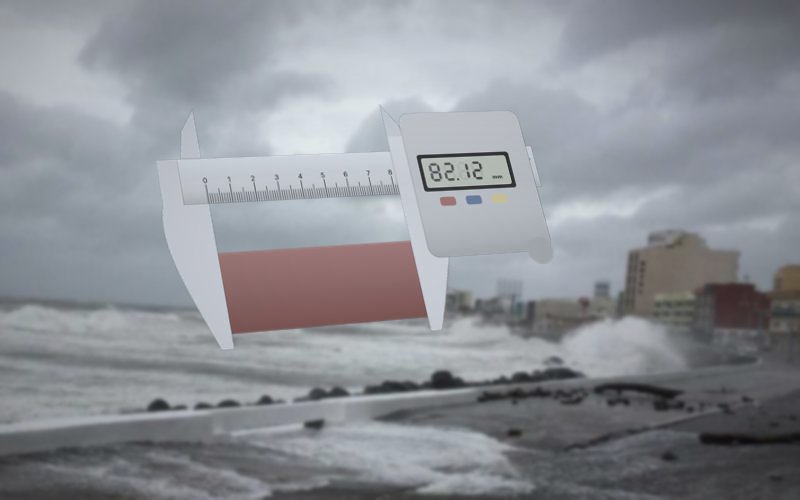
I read 82.12 mm
